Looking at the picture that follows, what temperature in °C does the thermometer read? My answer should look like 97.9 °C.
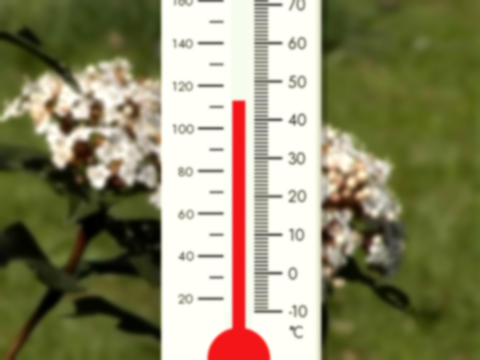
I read 45 °C
